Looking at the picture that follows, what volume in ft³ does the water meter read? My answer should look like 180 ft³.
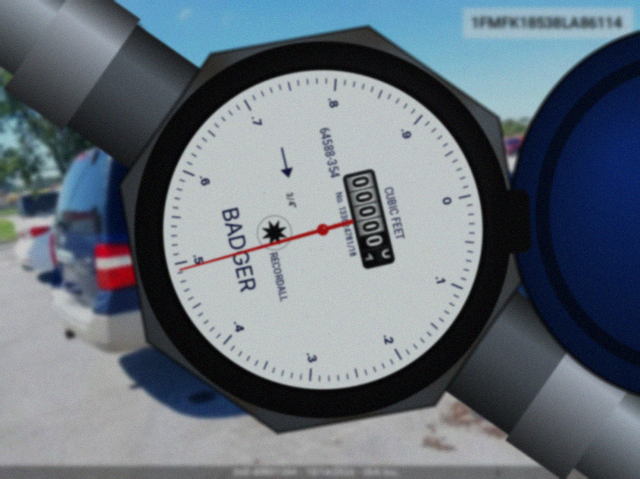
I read 0.49 ft³
